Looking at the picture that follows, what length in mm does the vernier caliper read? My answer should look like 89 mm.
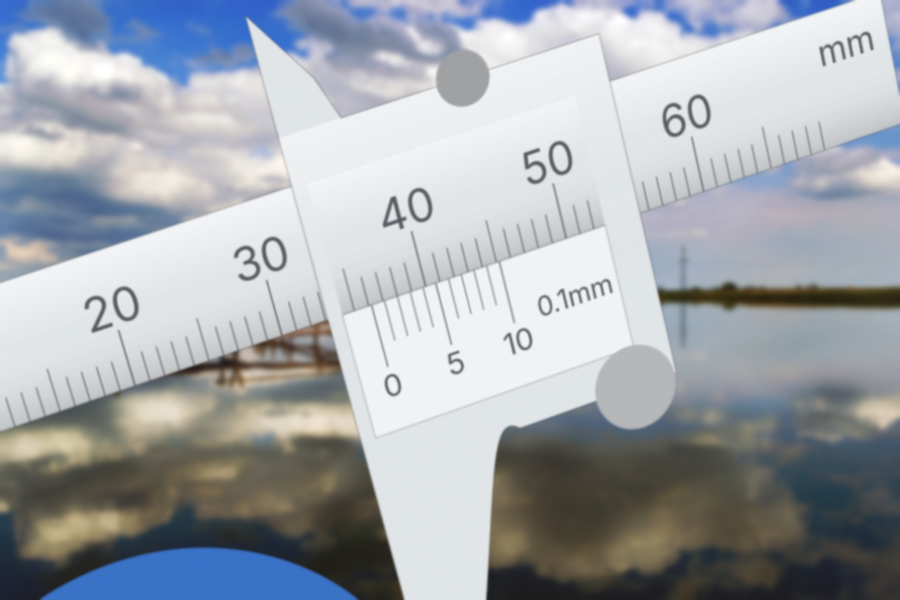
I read 36.2 mm
